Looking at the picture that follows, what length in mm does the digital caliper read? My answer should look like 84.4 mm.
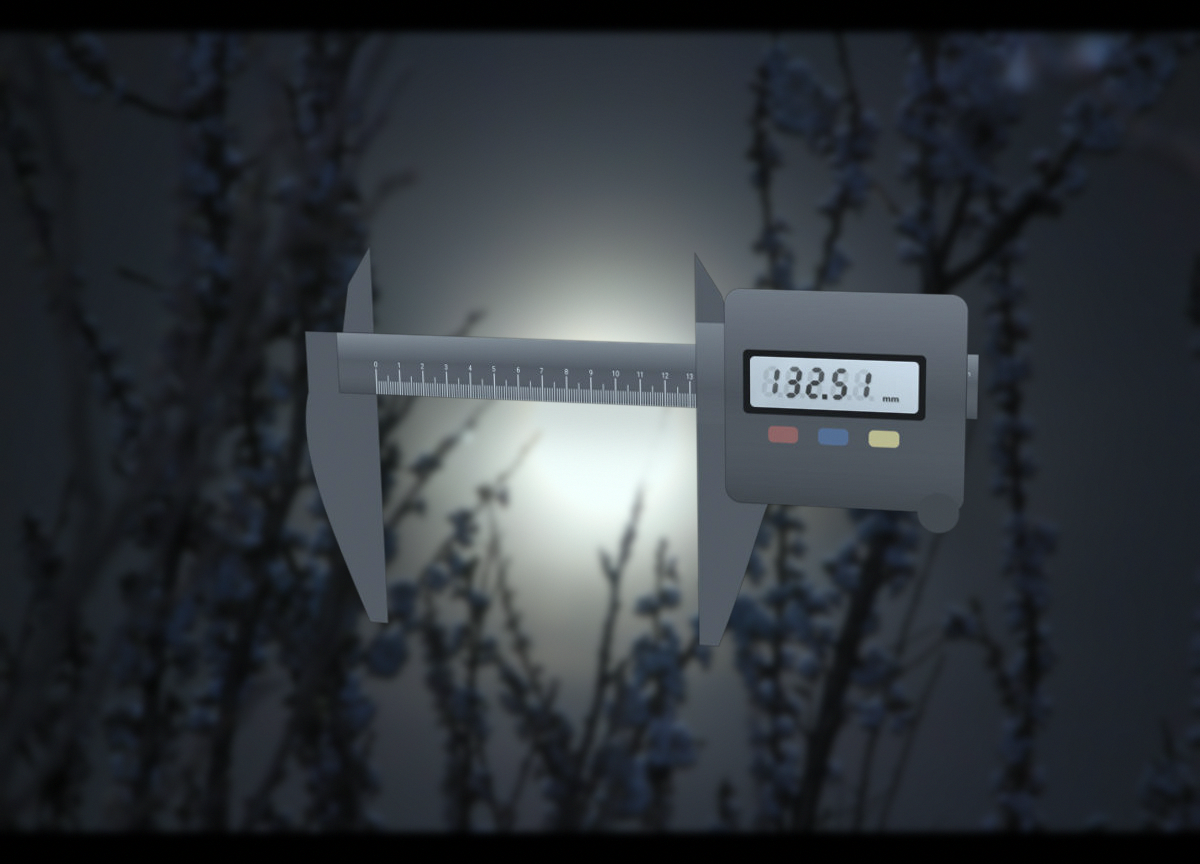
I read 132.51 mm
